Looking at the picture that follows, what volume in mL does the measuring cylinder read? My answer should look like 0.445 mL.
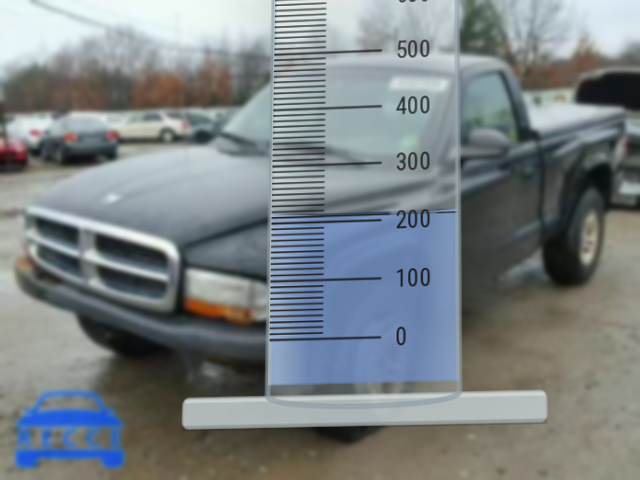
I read 210 mL
